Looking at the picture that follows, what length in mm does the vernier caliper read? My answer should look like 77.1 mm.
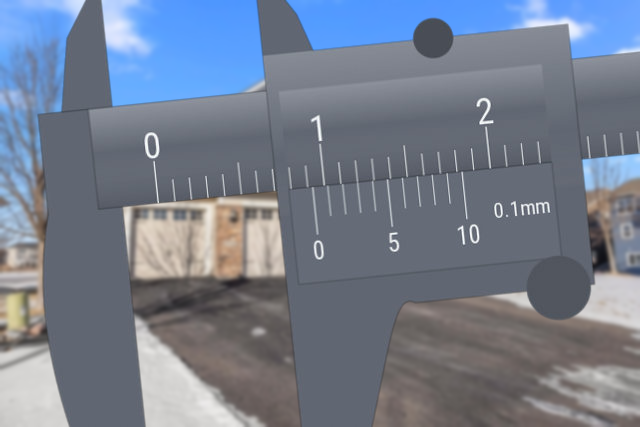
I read 9.3 mm
